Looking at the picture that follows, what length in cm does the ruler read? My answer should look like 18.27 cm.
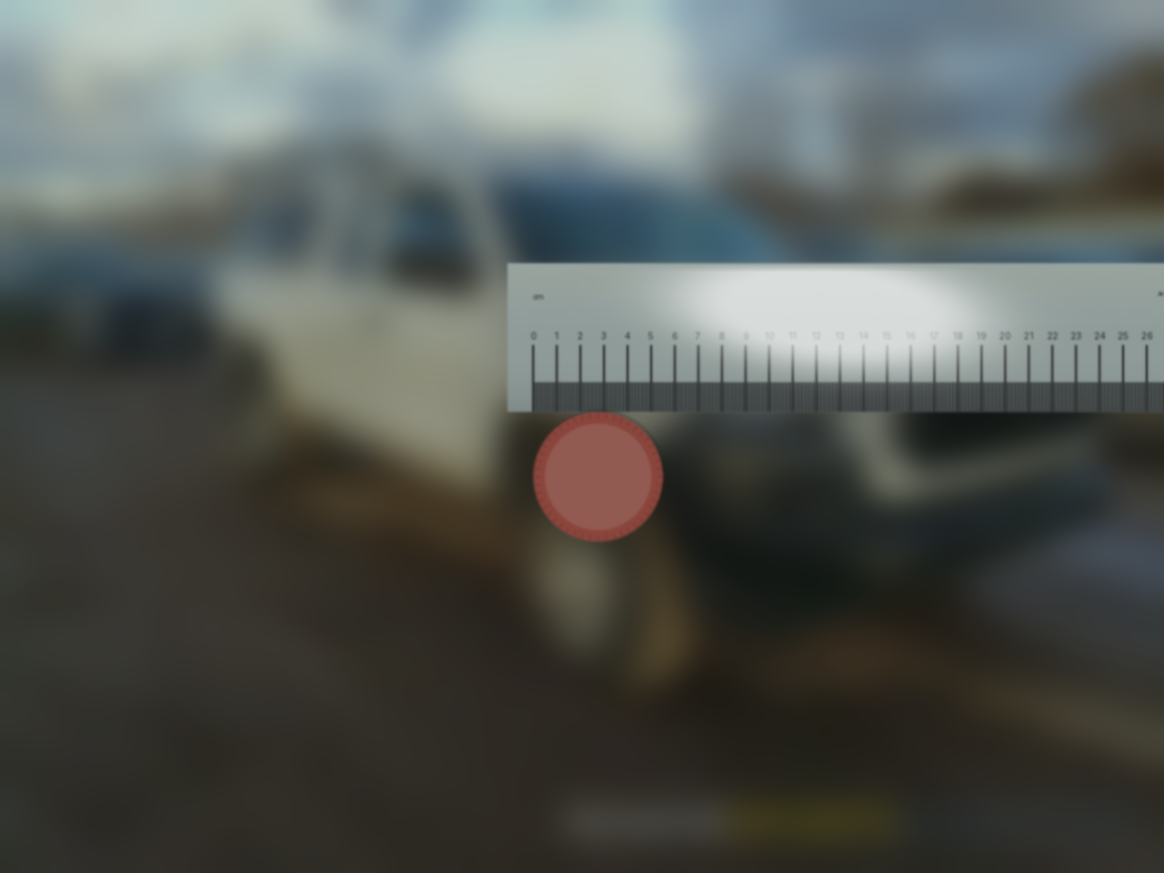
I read 5.5 cm
